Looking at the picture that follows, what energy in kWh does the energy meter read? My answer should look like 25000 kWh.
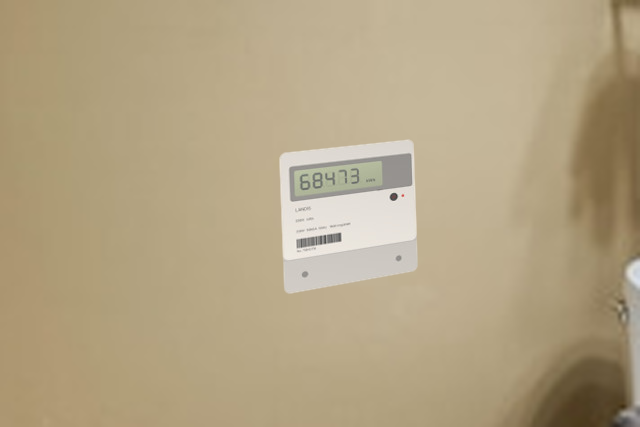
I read 68473 kWh
